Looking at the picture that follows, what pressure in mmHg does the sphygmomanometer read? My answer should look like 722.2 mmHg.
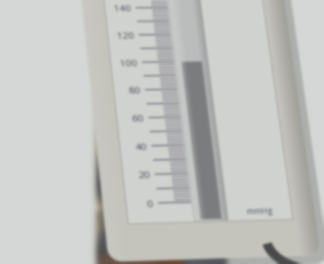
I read 100 mmHg
